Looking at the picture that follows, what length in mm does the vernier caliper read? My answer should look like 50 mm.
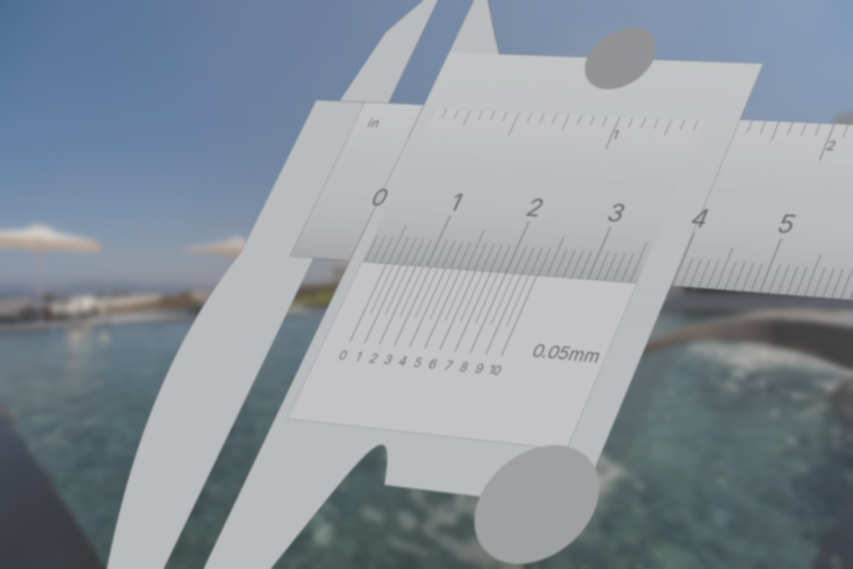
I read 4.8 mm
